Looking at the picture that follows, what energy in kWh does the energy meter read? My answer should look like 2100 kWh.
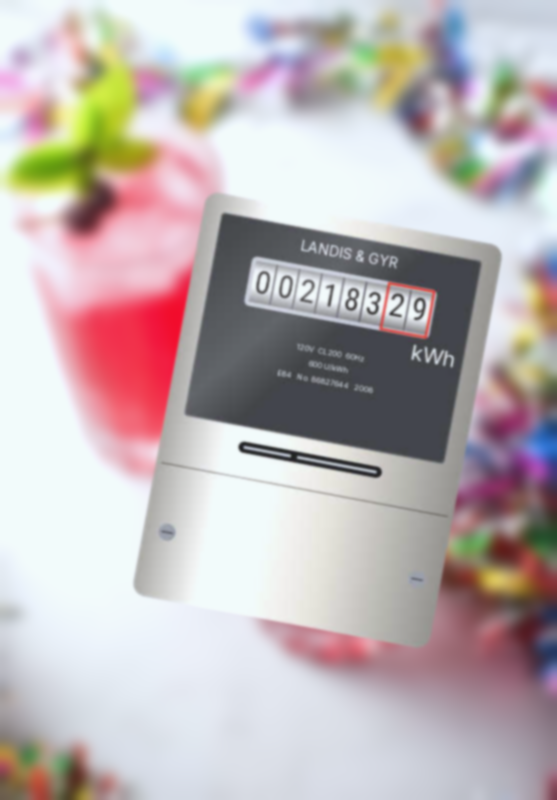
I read 2183.29 kWh
